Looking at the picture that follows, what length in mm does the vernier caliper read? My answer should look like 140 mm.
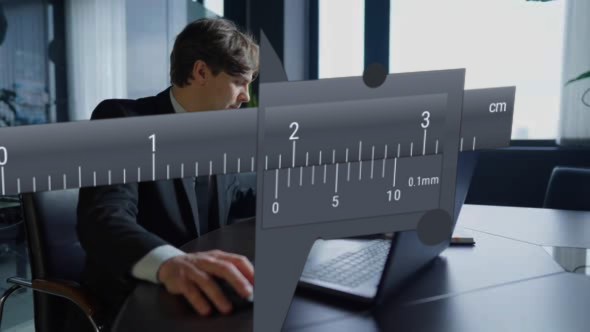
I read 18.8 mm
